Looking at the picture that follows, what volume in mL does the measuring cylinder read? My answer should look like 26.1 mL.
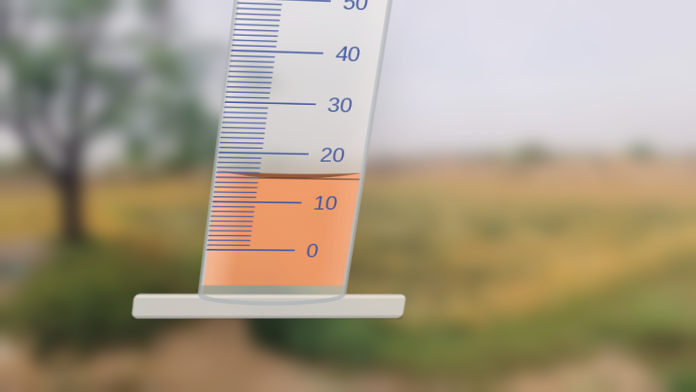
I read 15 mL
